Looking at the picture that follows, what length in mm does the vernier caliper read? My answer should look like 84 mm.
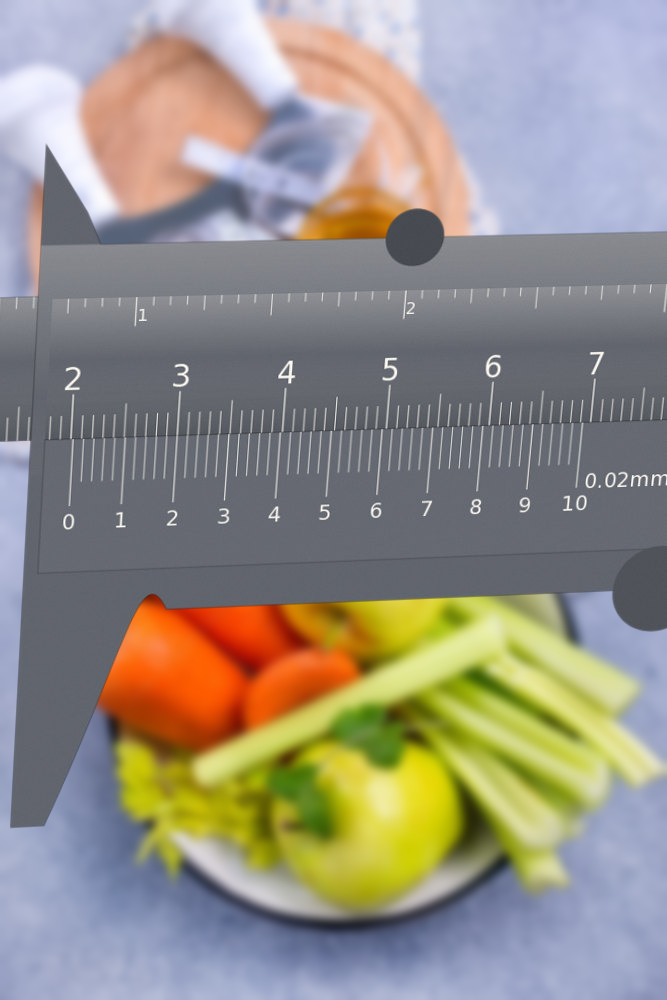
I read 20.2 mm
